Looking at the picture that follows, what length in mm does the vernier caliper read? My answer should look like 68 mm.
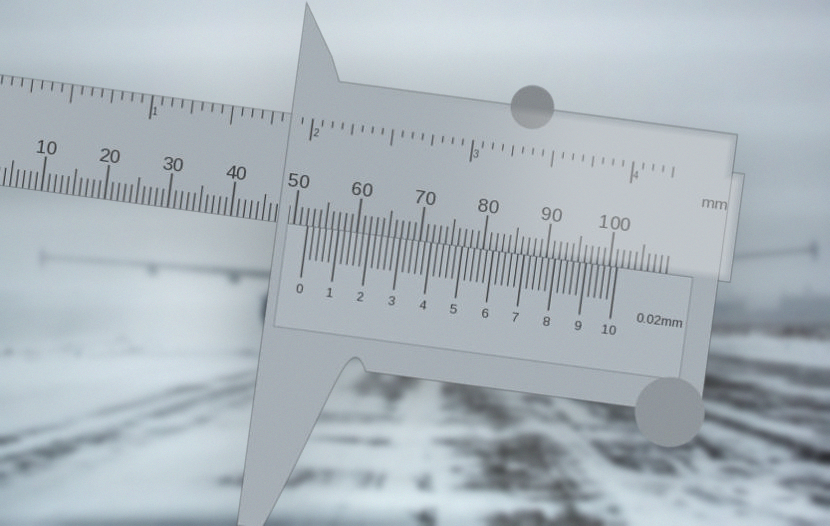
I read 52.2 mm
